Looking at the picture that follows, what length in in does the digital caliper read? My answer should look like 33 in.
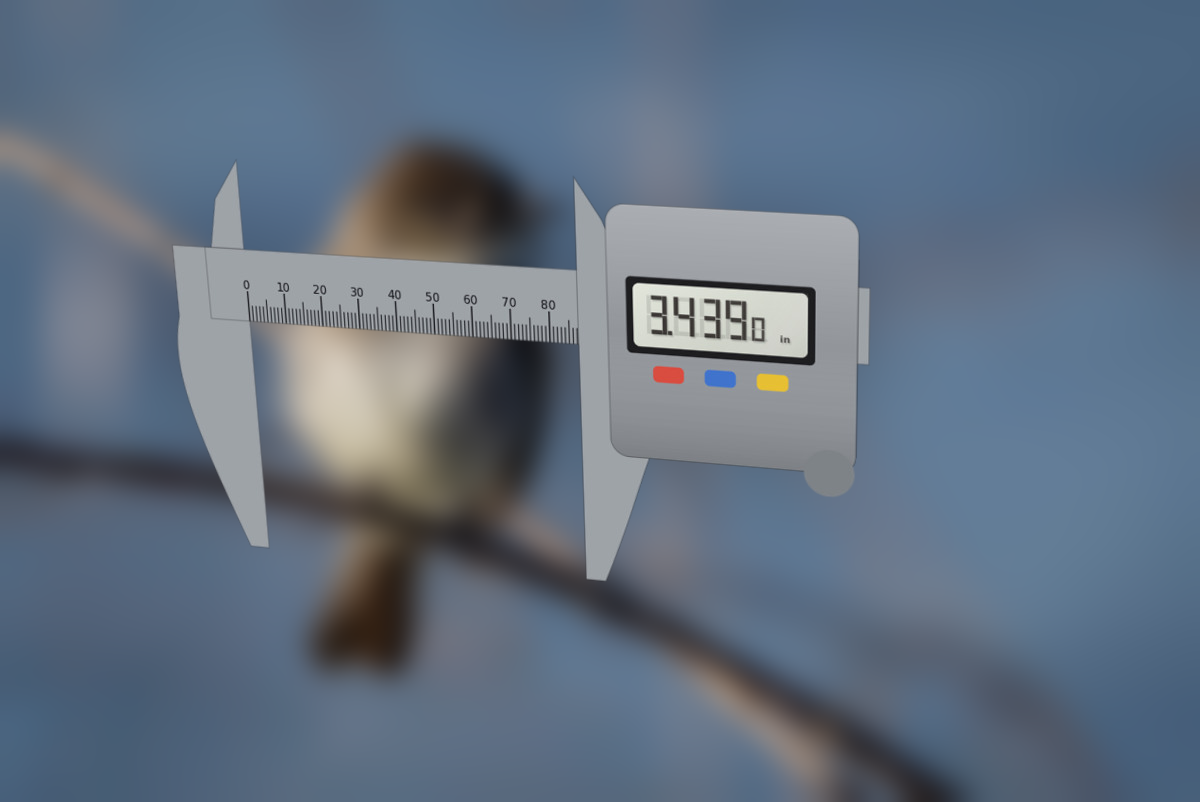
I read 3.4390 in
